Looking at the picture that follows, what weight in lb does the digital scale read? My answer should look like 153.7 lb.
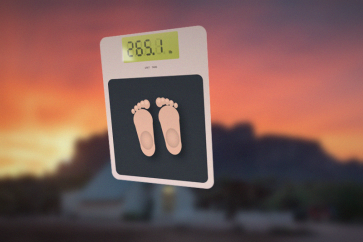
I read 265.1 lb
